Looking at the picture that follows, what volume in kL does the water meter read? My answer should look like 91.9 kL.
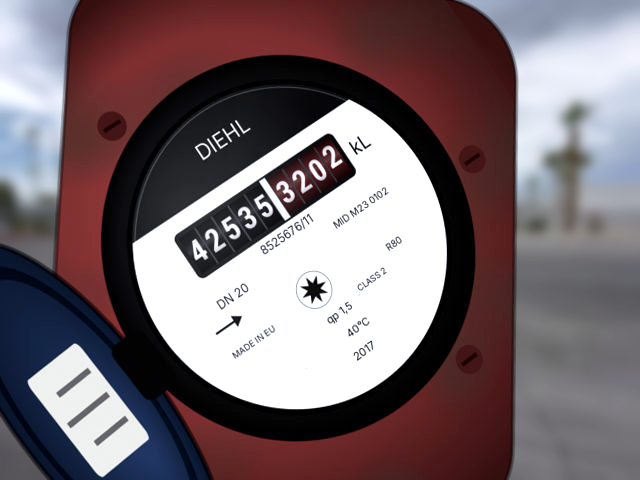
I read 42535.3202 kL
